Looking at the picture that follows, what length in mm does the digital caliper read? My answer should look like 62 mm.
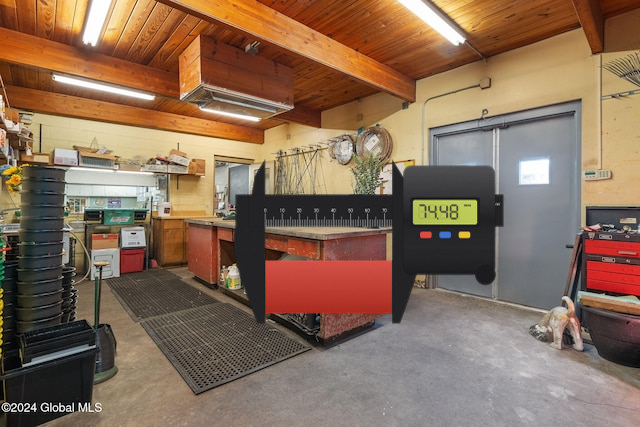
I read 74.48 mm
